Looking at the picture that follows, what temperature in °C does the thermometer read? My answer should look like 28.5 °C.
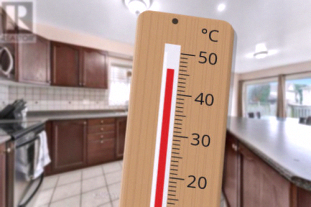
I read 46 °C
